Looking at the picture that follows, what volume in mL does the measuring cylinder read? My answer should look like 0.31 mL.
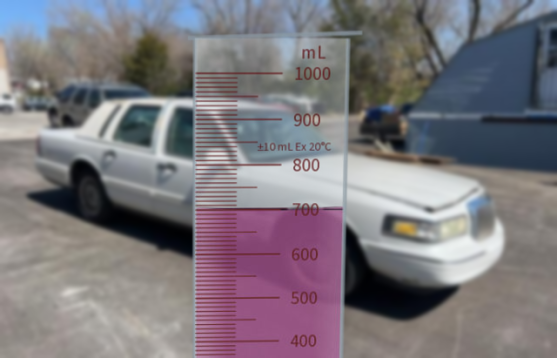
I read 700 mL
